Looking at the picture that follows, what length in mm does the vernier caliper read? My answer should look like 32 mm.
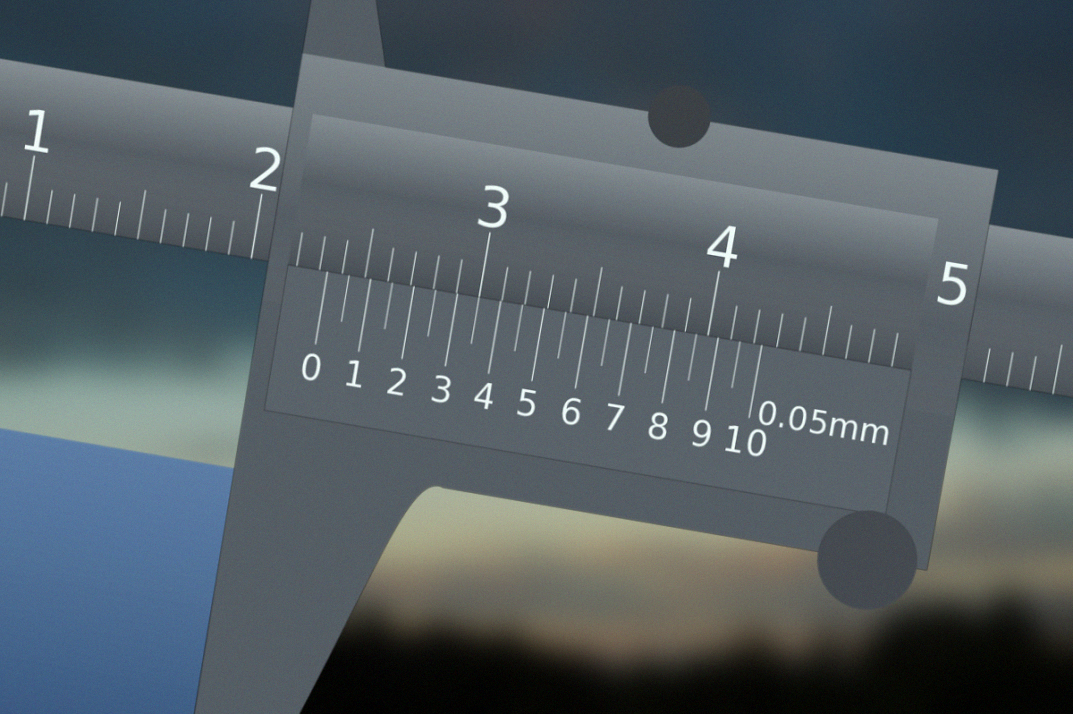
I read 23.35 mm
